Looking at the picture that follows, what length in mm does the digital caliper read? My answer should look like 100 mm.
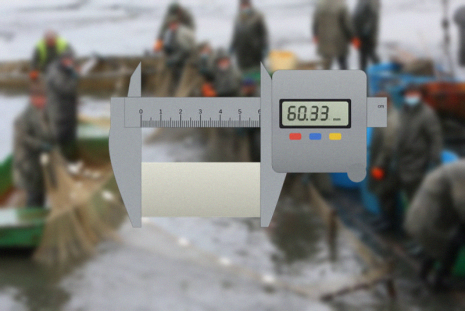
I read 60.33 mm
